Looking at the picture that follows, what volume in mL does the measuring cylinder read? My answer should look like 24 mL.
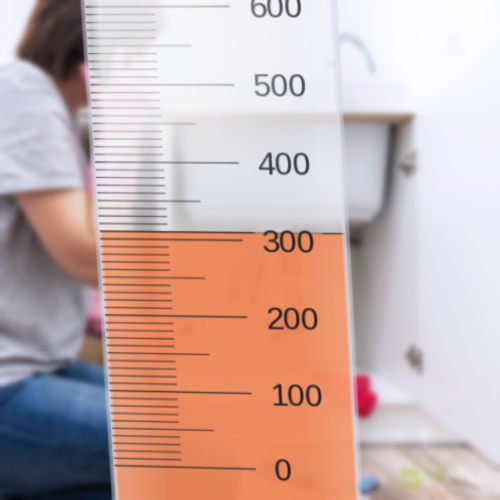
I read 310 mL
